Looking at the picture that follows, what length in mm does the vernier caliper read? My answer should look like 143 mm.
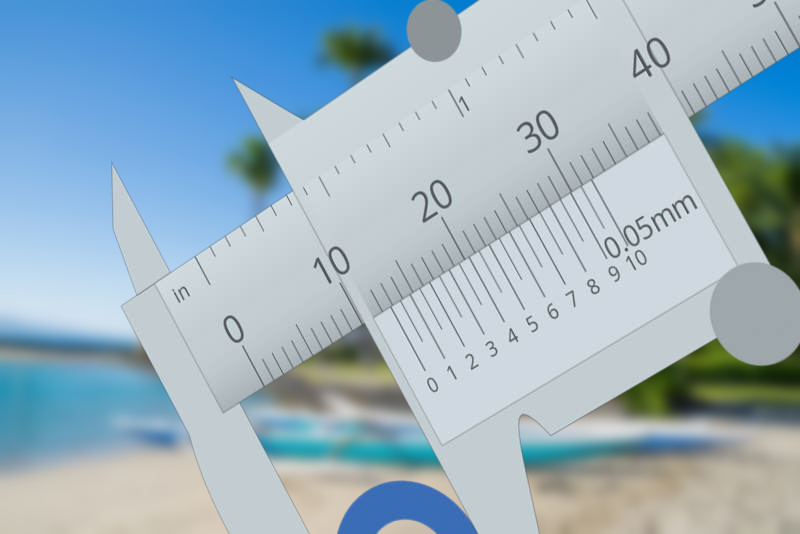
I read 12.8 mm
